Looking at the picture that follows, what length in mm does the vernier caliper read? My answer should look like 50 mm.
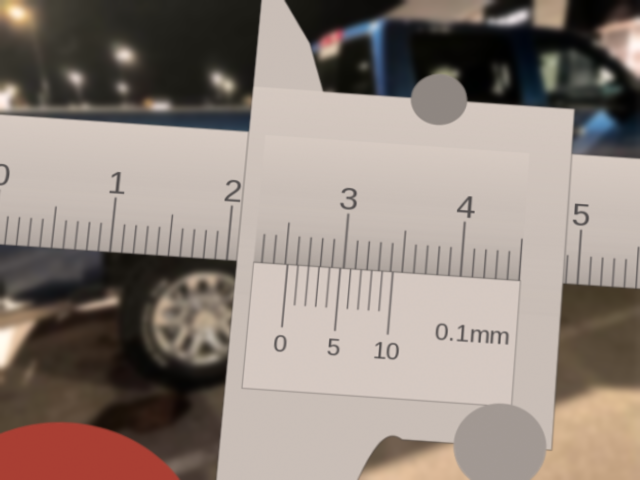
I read 25.2 mm
